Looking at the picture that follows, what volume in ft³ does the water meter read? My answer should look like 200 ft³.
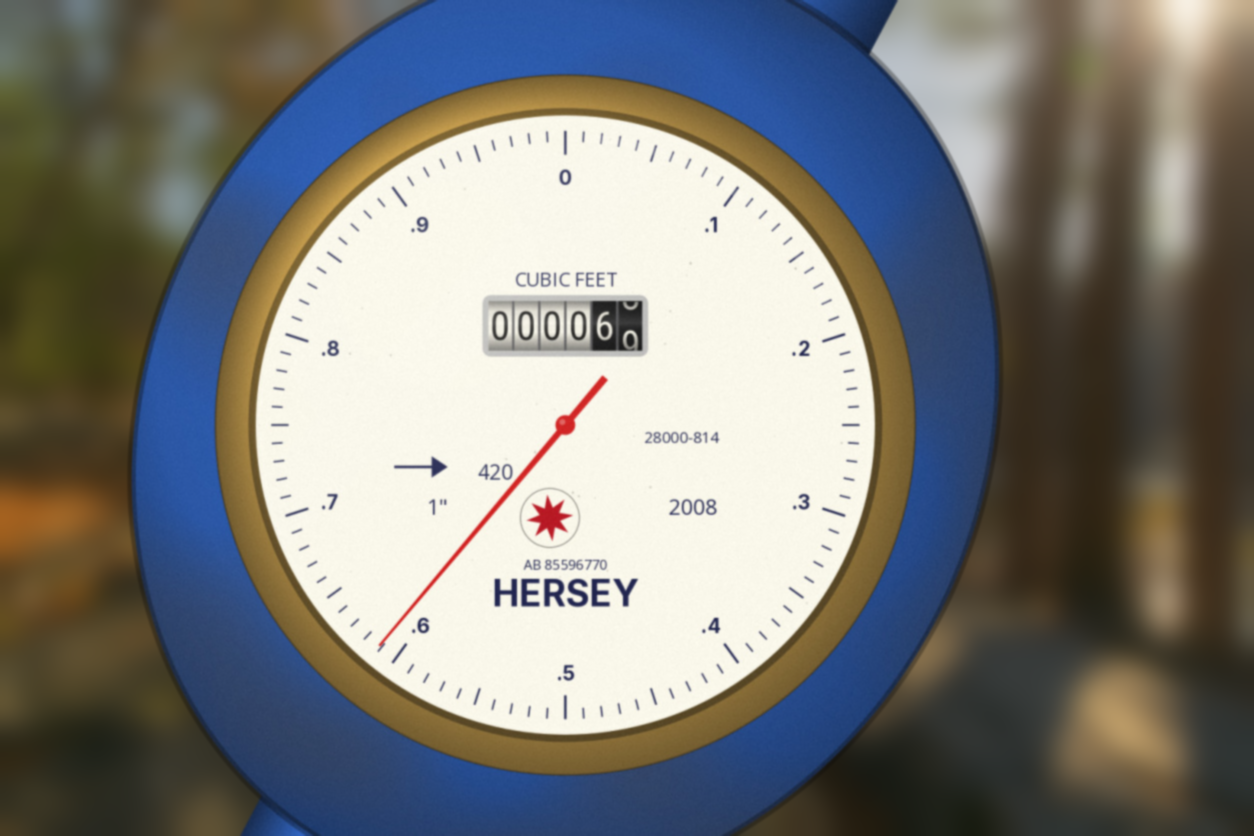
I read 68.61 ft³
